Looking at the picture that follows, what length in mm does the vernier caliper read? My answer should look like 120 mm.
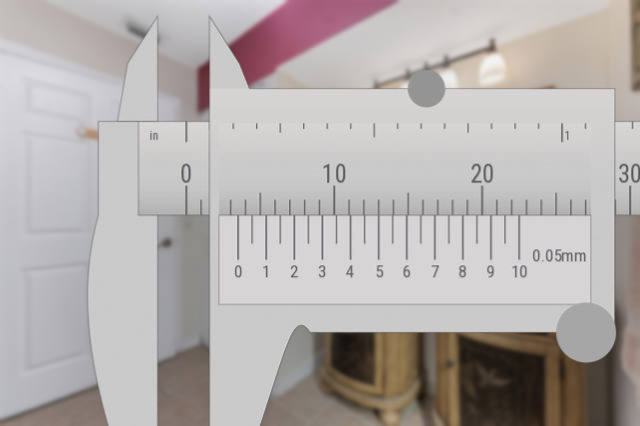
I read 3.5 mm
